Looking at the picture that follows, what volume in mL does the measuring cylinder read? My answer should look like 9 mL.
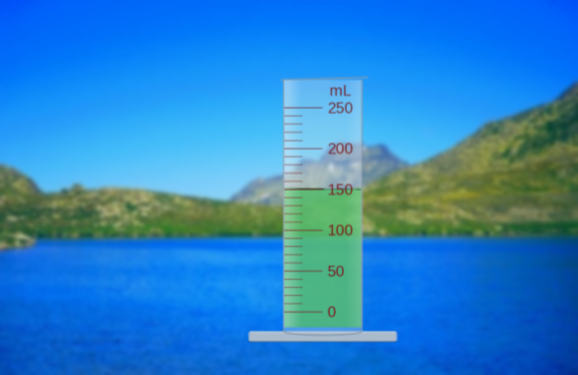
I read 150 mL
